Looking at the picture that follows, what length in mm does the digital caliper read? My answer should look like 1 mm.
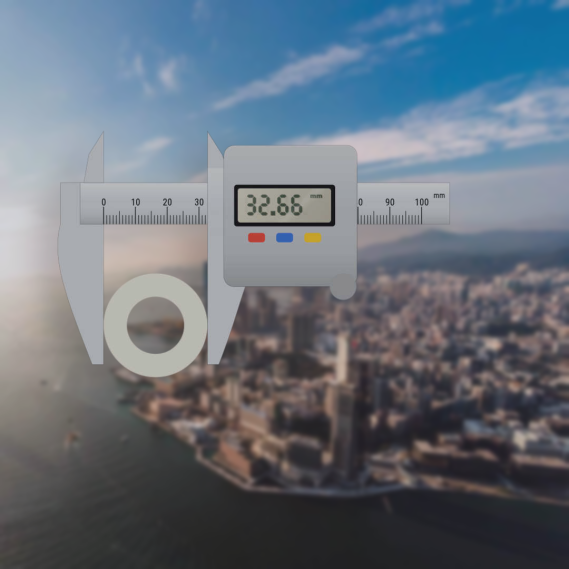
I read 32.66 mm
